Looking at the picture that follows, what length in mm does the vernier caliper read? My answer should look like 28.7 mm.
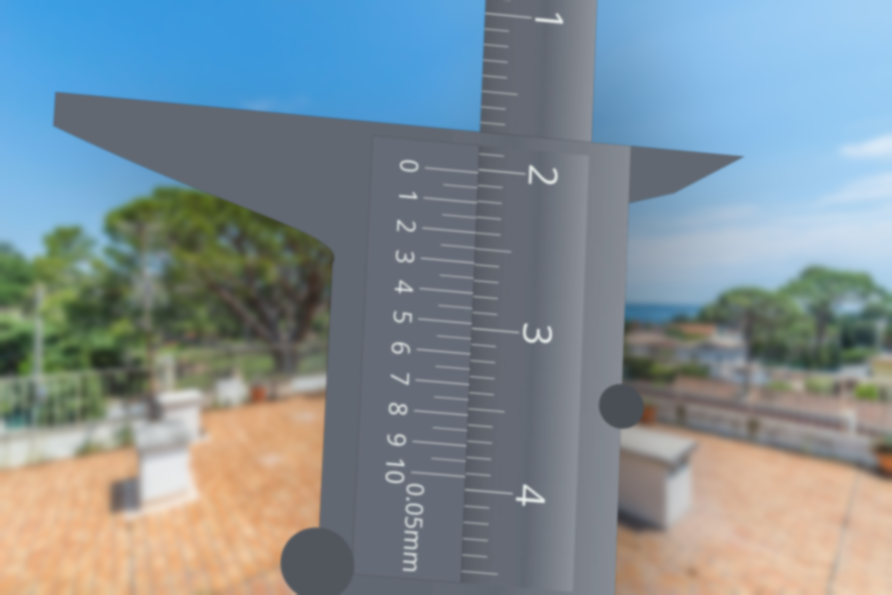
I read 20.2 mm
